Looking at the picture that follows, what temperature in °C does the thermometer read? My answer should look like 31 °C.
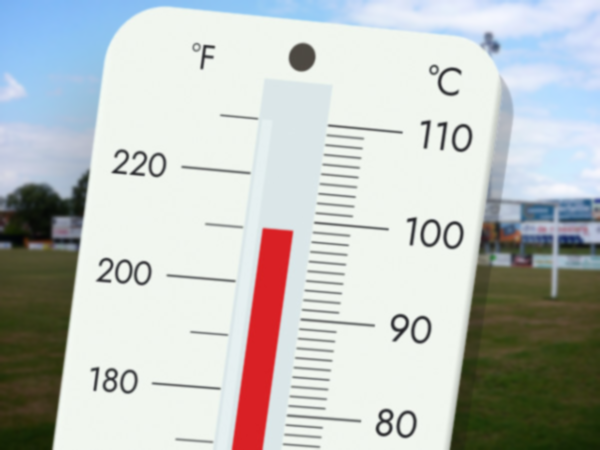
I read 99 °C
